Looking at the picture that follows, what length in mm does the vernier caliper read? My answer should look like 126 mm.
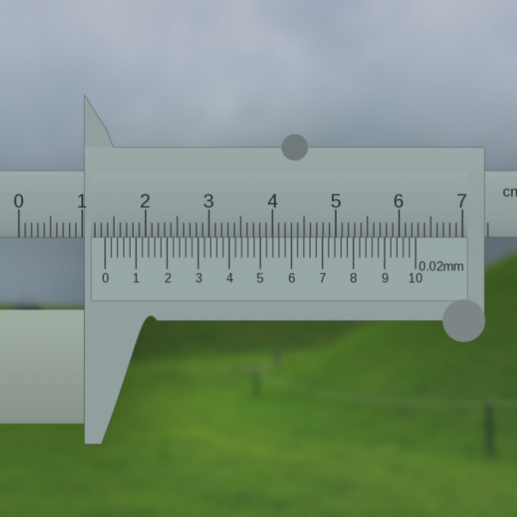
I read 13.6 mm
